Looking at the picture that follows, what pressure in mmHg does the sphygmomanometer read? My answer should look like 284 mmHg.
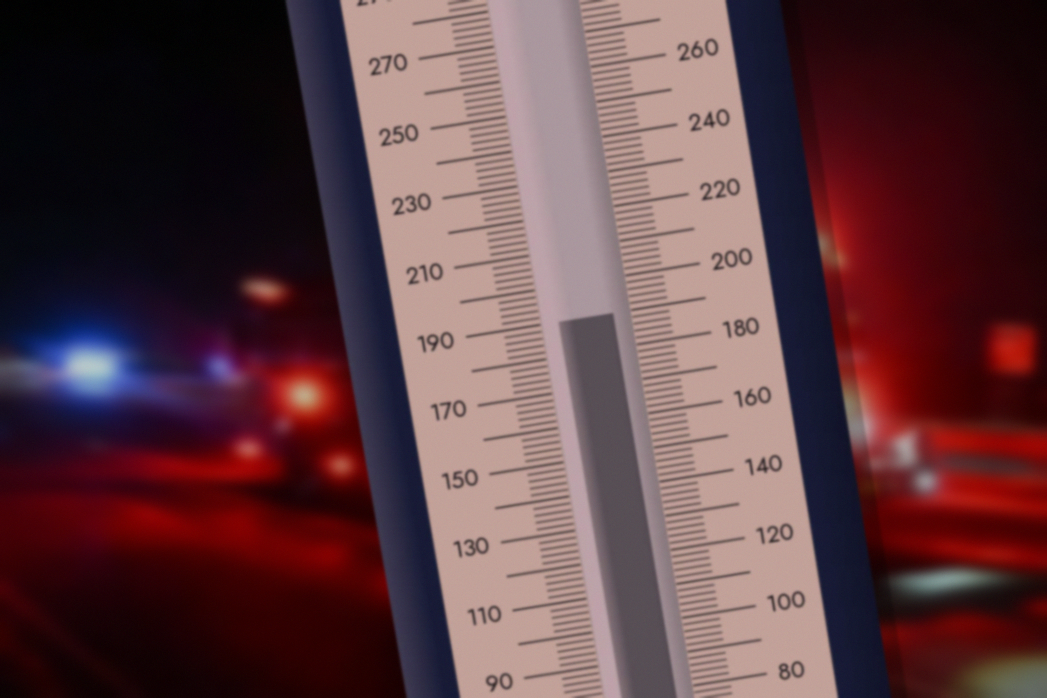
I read 190 mmHg
